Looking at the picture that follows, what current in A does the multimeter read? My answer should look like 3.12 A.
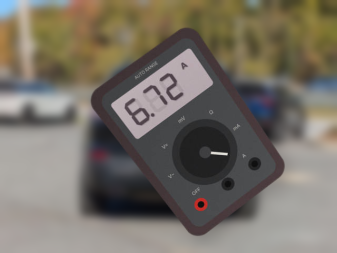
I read 6.72 A
